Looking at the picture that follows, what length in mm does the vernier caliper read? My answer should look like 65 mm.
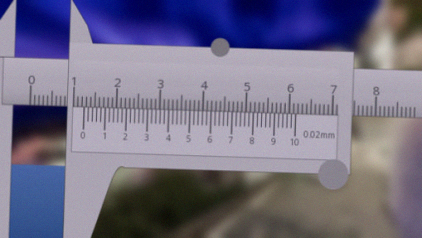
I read 12.5 mm
